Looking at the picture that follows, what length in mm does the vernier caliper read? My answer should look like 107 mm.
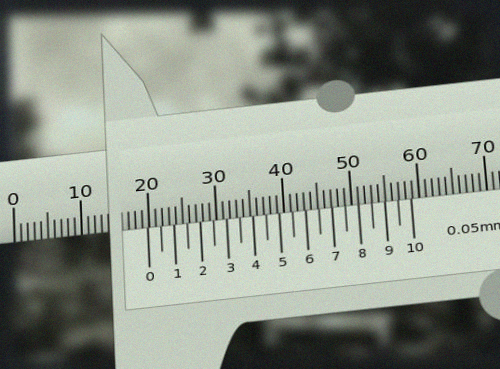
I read 19.8 mm
